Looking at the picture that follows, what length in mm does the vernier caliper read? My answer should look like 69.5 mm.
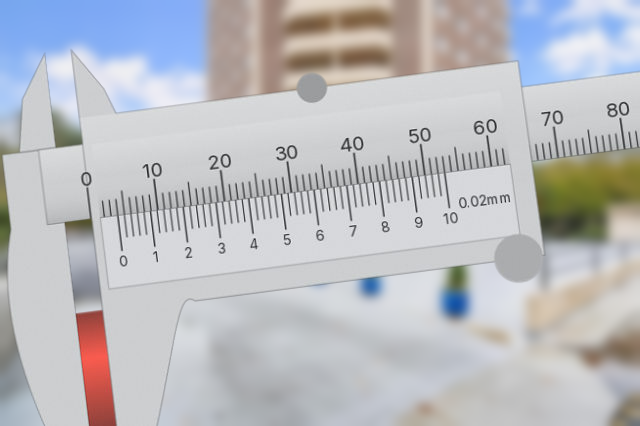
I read 4.0 mm
